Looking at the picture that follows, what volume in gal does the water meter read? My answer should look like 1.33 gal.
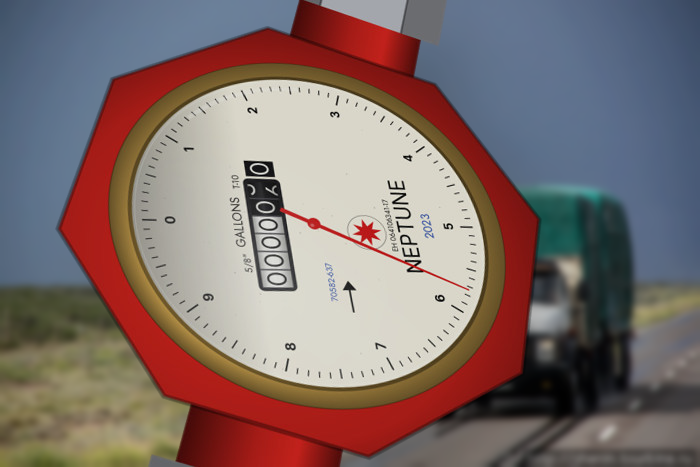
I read 55.7 gal
